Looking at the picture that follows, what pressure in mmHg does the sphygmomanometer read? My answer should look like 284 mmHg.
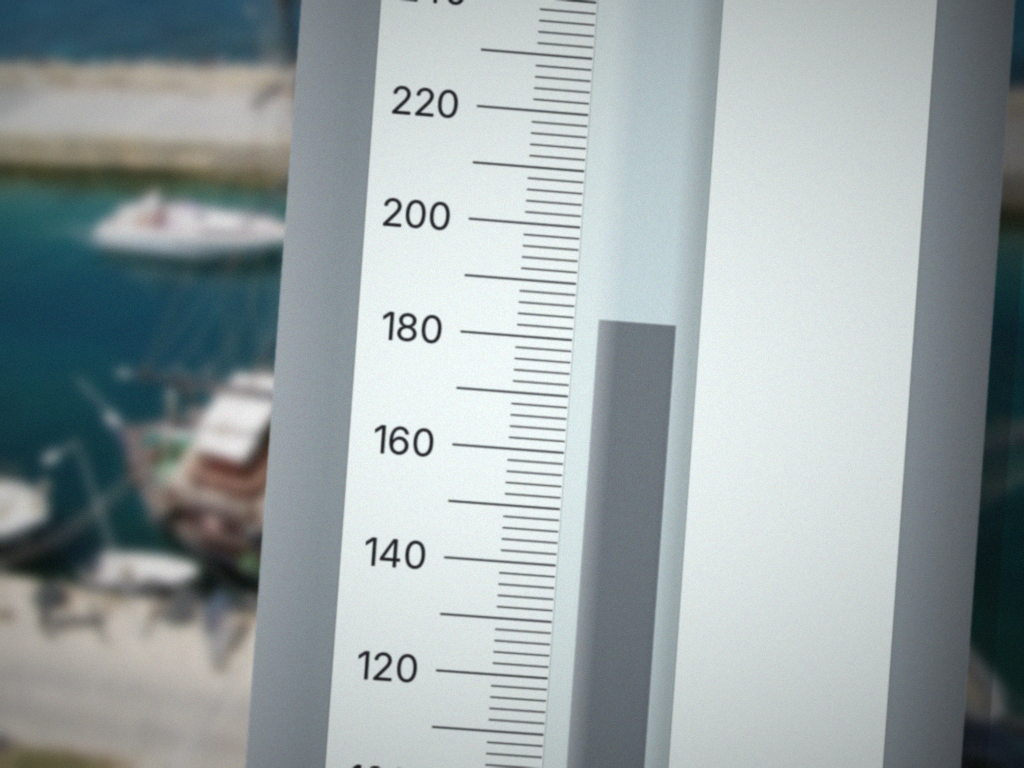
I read 184 mmHg
